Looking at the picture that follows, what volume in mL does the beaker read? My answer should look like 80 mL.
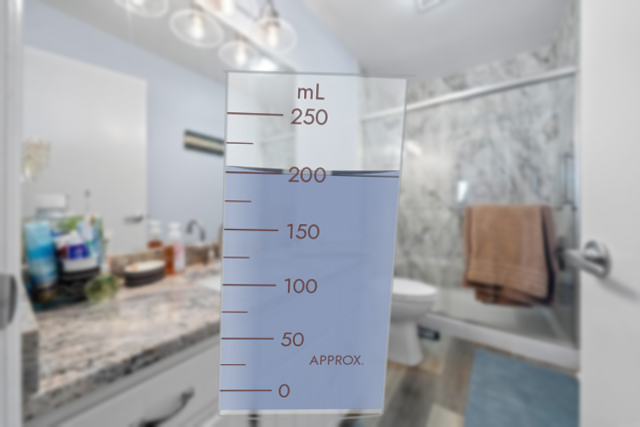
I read 200 mL
